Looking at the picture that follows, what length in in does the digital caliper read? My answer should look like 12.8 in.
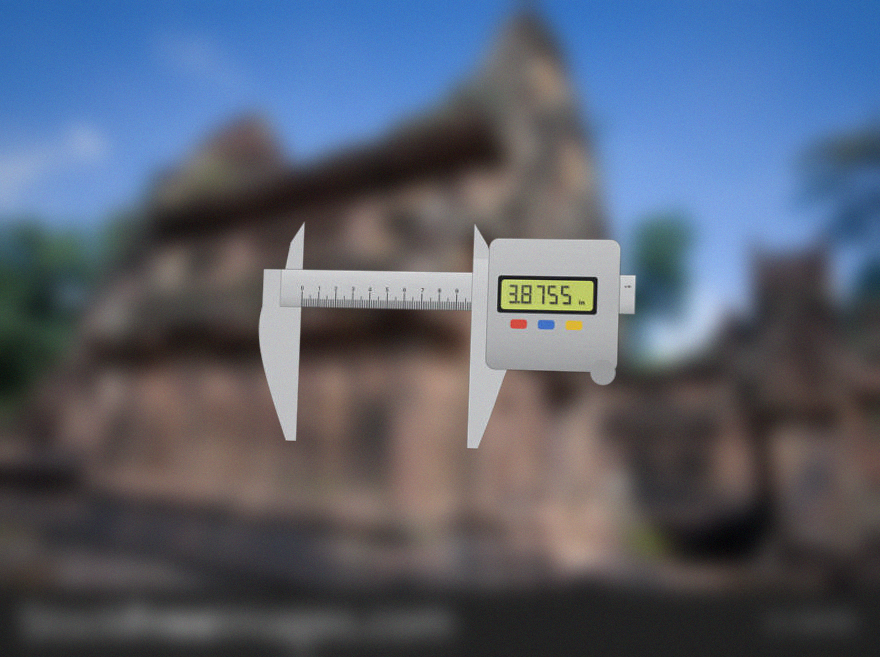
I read 3.8755 in
